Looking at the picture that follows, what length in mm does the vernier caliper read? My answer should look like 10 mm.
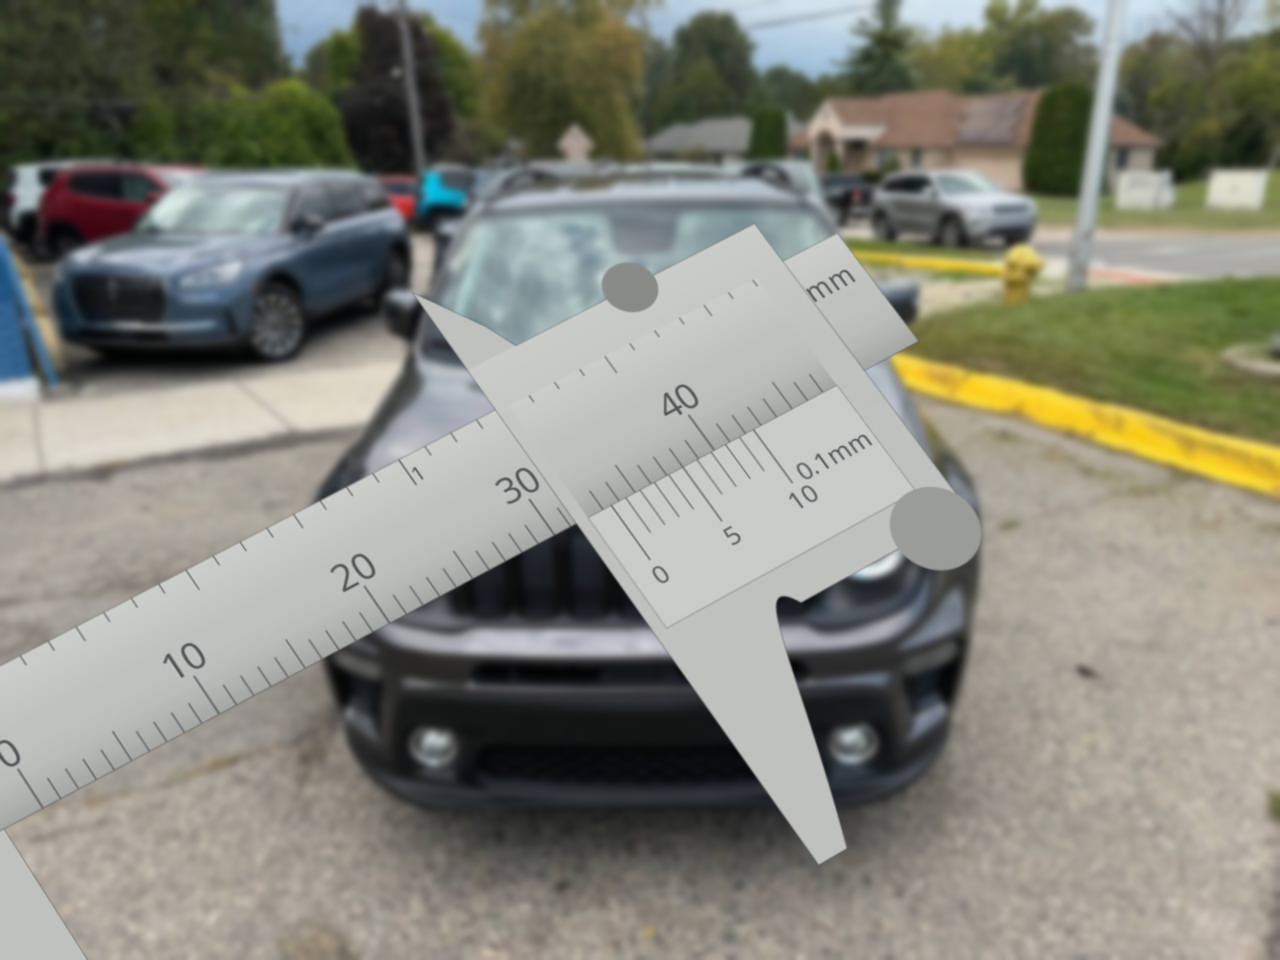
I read 33.5 mm
